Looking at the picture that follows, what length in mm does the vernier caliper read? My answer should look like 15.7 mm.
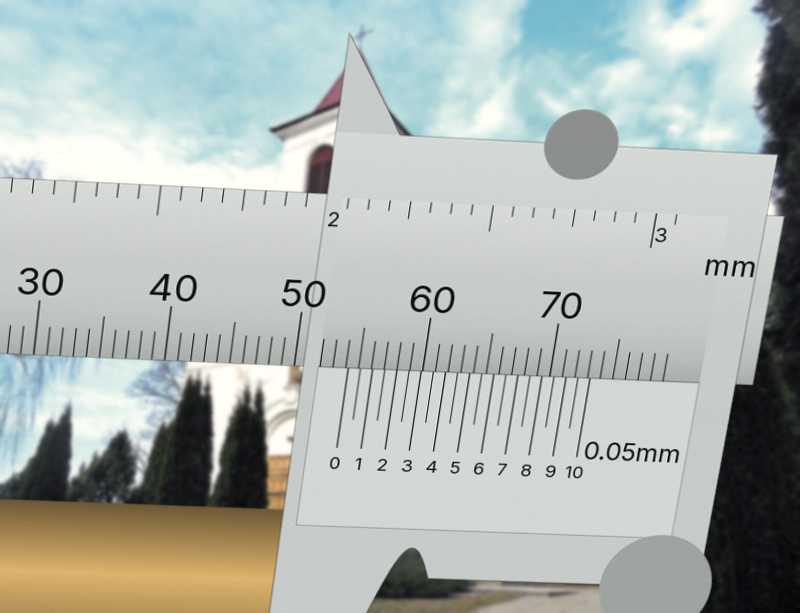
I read 54.2 mm
